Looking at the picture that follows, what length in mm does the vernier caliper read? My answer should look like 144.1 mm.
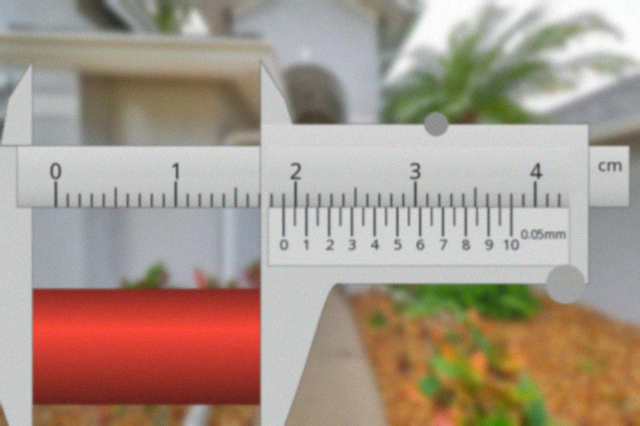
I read 19.0 mm
